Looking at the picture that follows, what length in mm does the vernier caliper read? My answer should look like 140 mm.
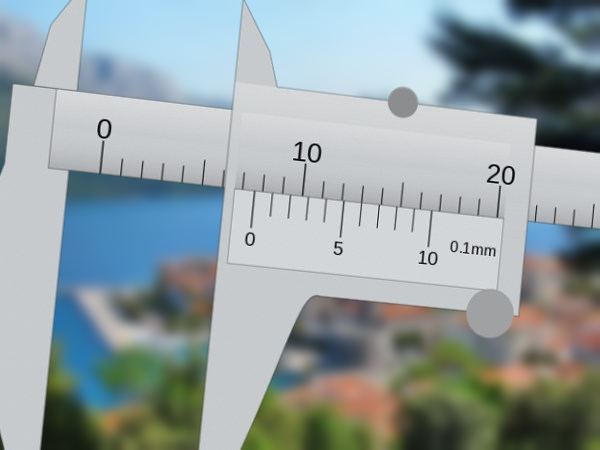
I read 7.6 mm
